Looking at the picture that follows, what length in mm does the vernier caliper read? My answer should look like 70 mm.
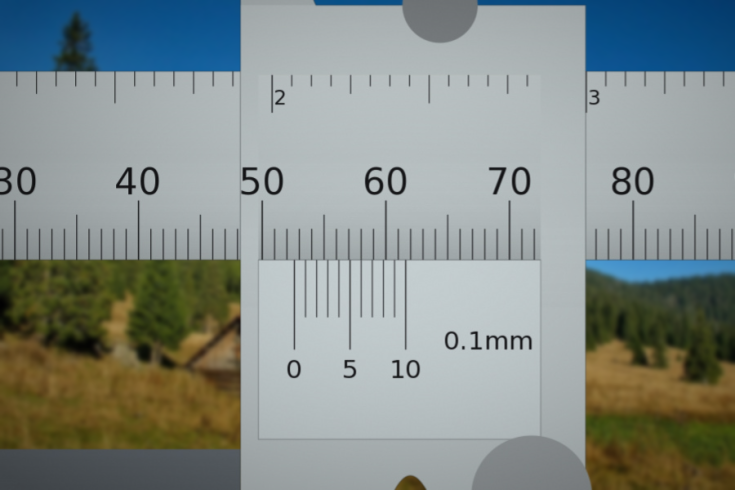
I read 52.6 mm
